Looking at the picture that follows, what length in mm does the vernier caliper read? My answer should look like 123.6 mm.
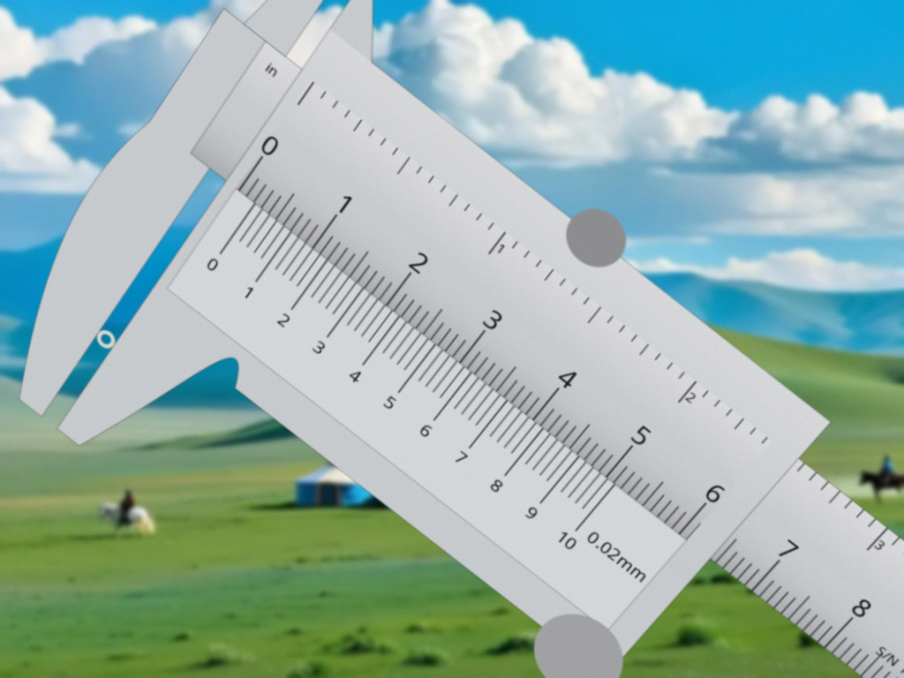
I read 2.2 mm
